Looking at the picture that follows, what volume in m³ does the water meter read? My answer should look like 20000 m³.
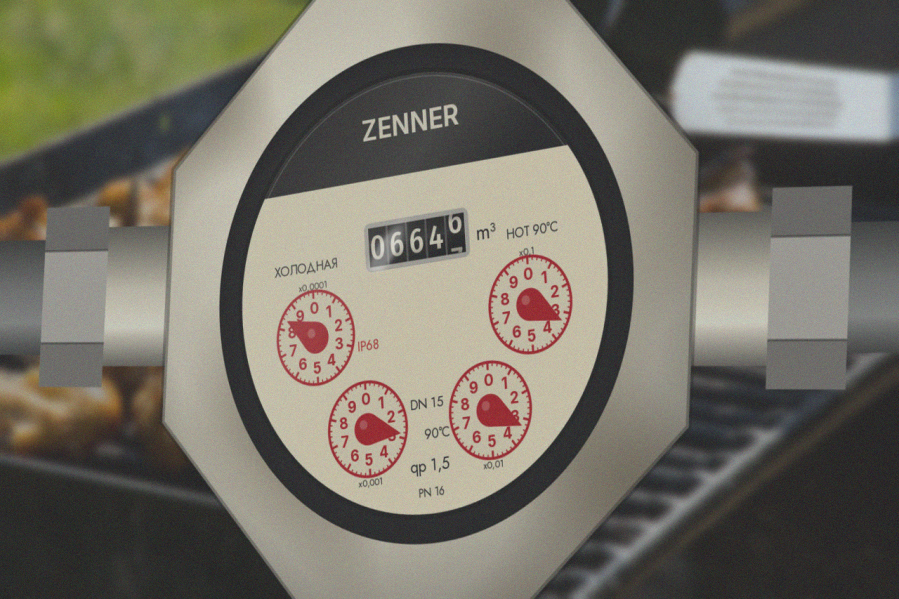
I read 6646.3328 m³
